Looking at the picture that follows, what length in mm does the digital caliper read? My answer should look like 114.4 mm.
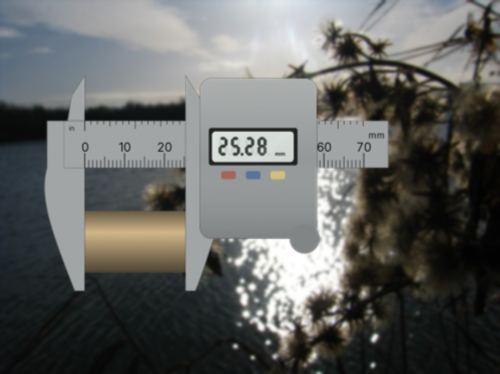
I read 25.28 mm
